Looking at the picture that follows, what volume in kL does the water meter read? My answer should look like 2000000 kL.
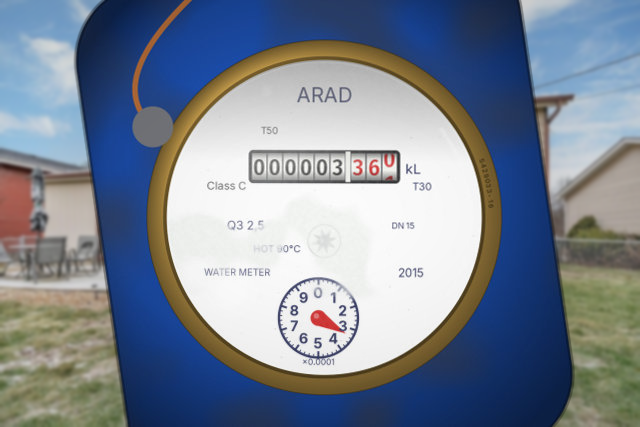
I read 3.3603 kL
